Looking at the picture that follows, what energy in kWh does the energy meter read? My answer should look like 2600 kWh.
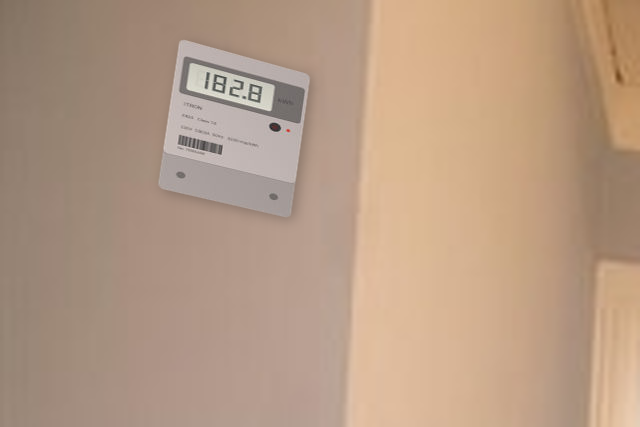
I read 182.8 kWh
